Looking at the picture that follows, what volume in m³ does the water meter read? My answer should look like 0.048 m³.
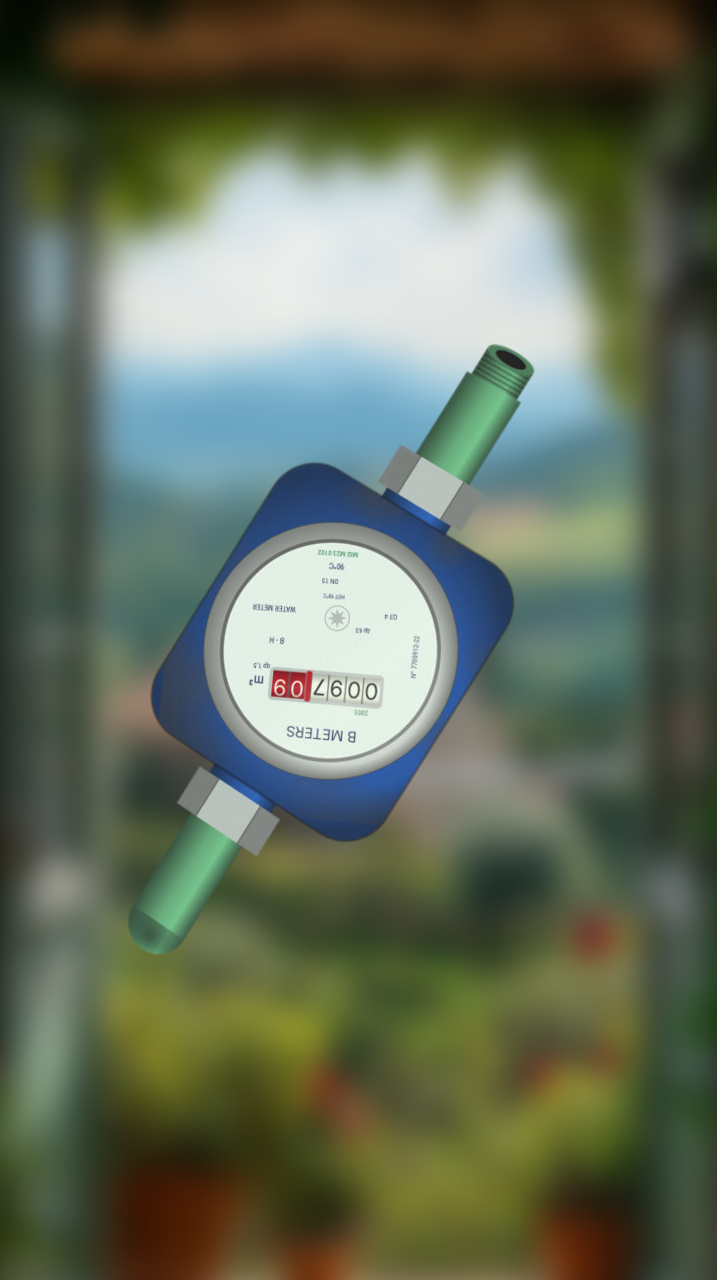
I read 97.09 m³
